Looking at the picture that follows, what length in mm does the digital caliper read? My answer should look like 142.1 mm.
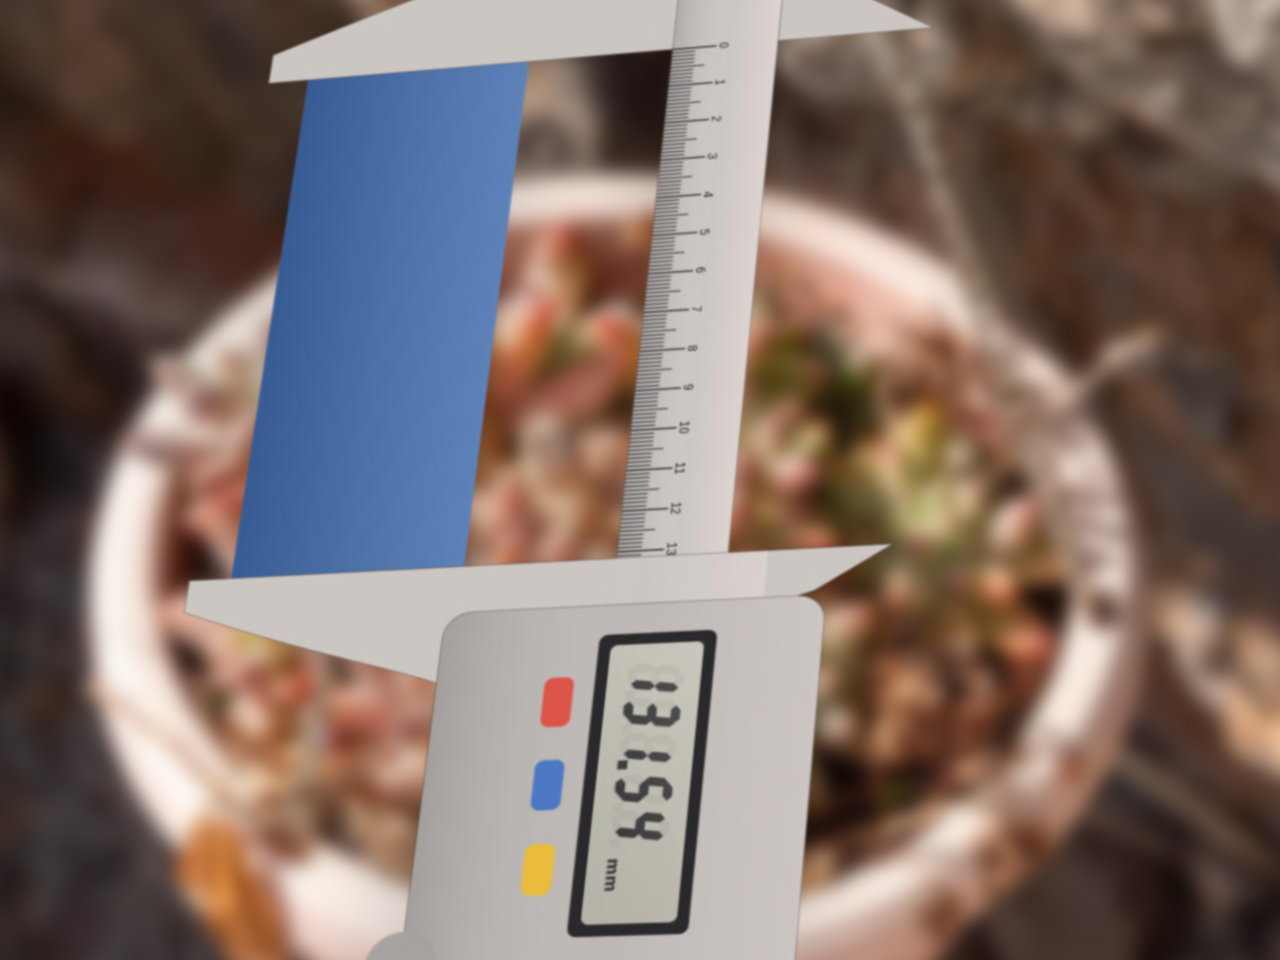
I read 131.54 mm
